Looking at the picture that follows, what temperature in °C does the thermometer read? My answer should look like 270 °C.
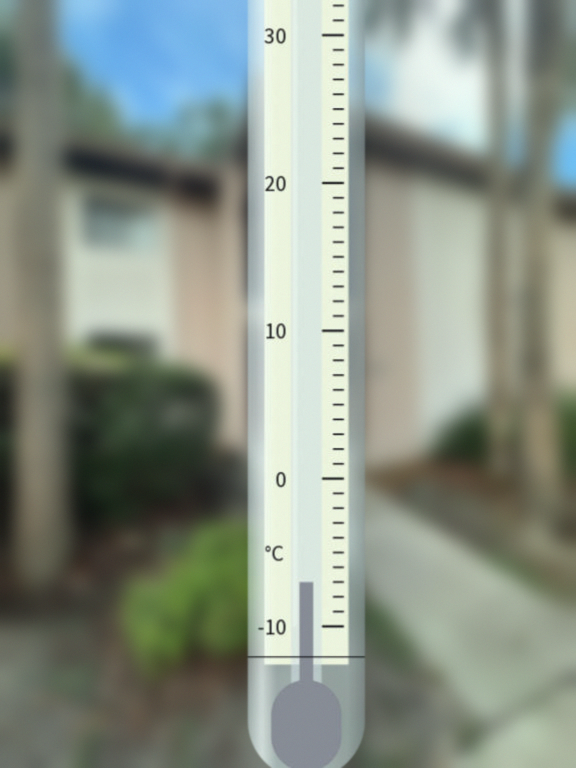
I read -7 °C
